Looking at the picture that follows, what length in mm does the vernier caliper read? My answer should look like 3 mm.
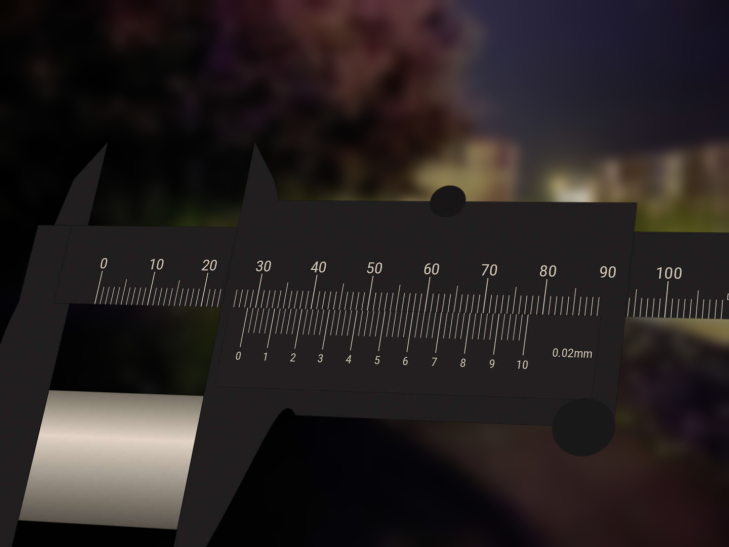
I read 28.6 mm
